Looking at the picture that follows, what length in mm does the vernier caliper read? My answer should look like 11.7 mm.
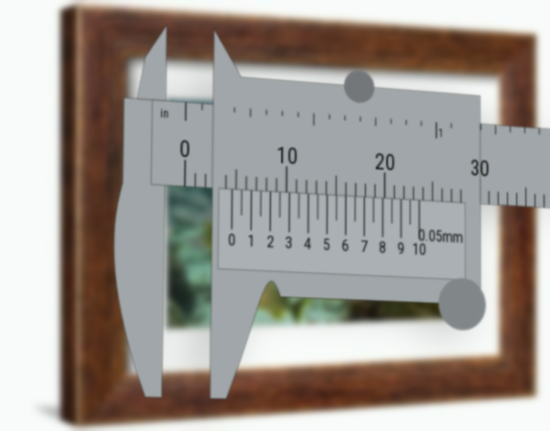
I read 4.6 mm
